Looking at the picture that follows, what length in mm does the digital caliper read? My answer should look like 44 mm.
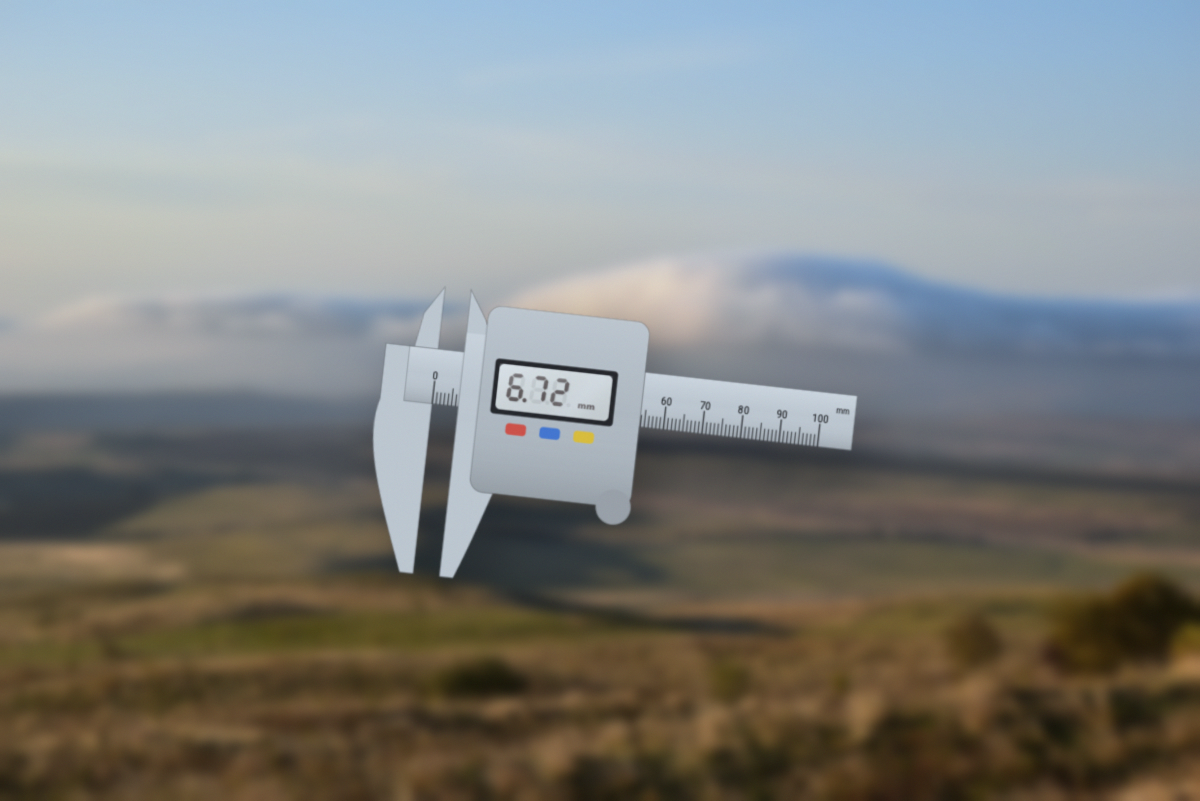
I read 6.72 mm
